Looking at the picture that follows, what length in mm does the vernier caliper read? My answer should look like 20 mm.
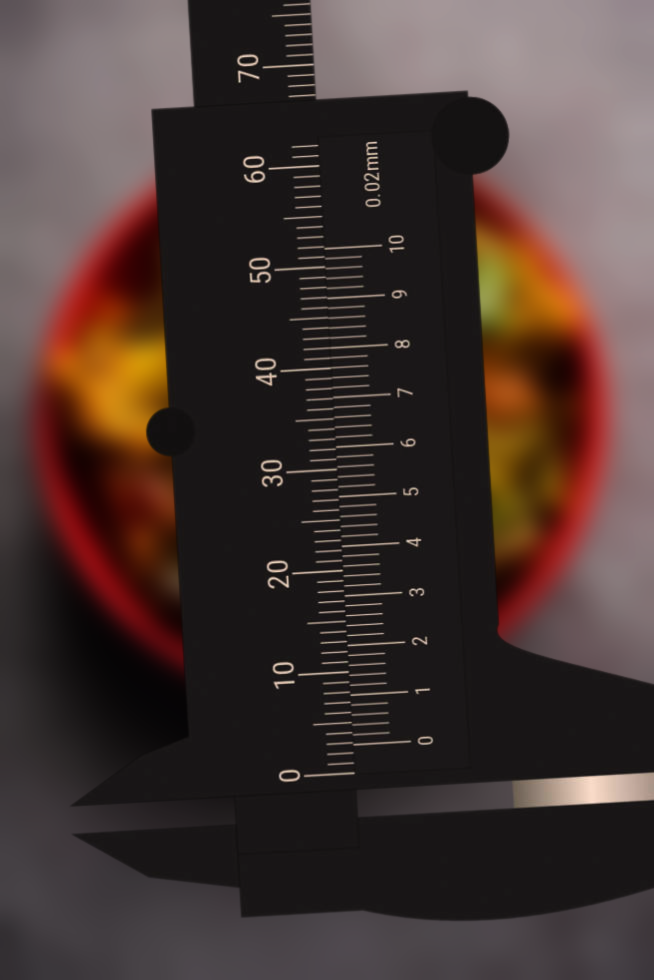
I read 2.8 mm
